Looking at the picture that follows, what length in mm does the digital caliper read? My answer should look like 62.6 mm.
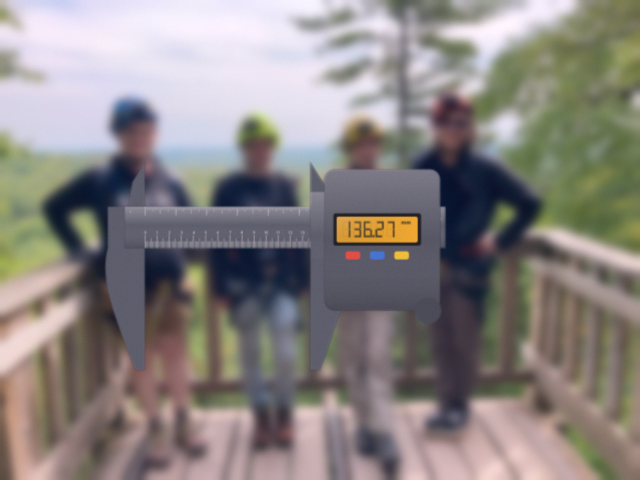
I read 136.27 mm
